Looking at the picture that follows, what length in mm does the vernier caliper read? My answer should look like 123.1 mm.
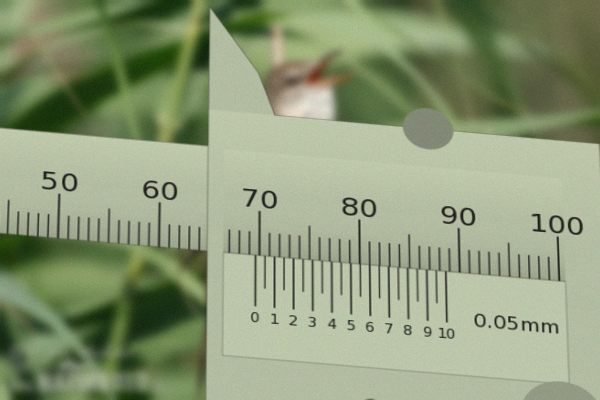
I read 69.6 mm
